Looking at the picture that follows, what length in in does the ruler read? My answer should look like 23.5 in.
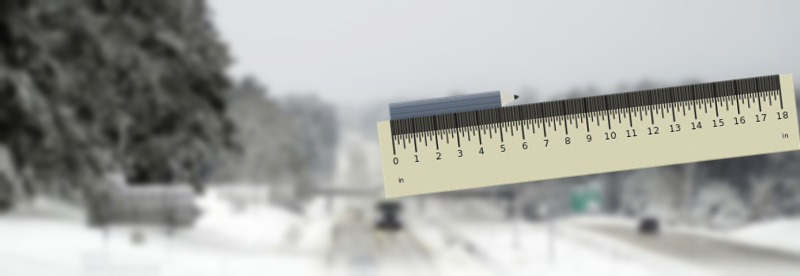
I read 6 in
